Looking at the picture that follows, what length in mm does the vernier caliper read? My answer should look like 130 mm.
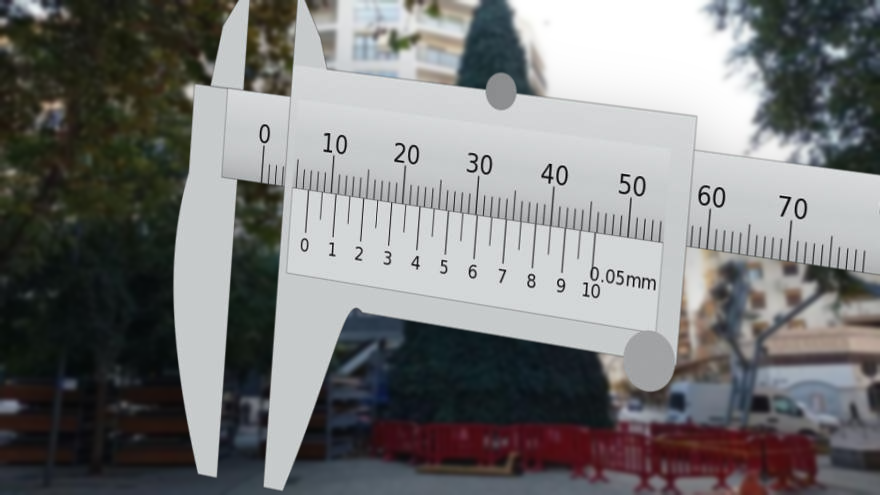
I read 6.8 mm
